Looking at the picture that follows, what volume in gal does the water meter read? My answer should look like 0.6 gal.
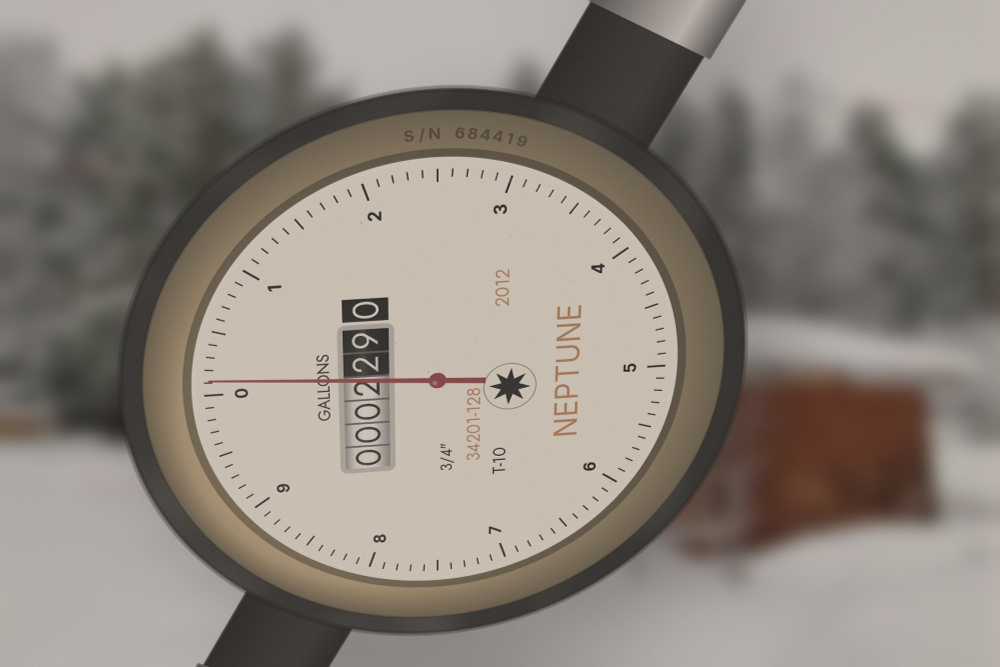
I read 2290.1 gal
